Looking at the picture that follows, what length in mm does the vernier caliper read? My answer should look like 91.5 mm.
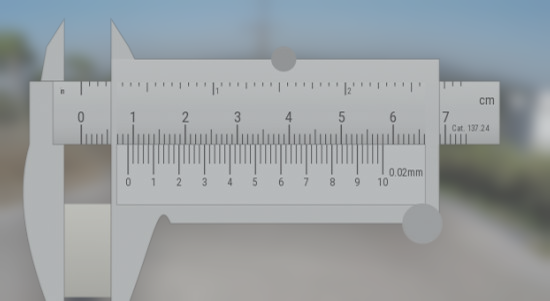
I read 9.0 mm
